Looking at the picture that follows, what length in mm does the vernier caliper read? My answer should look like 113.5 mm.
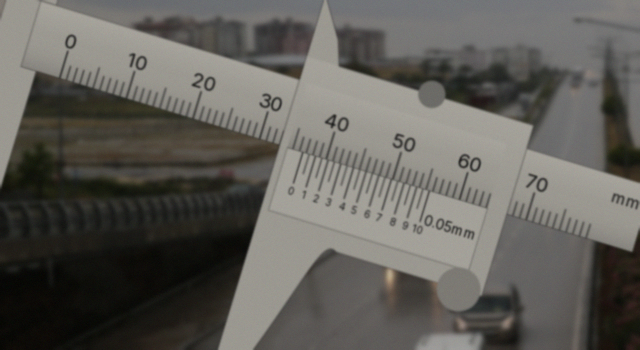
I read 36.5 mm
